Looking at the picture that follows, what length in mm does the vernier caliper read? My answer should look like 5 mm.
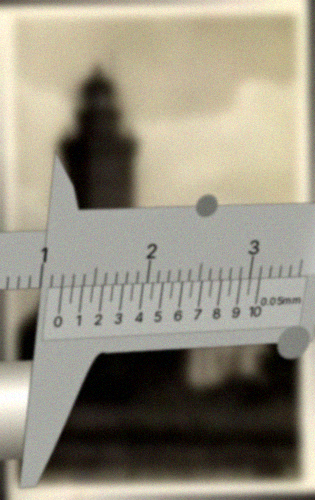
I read 12.0 mm
